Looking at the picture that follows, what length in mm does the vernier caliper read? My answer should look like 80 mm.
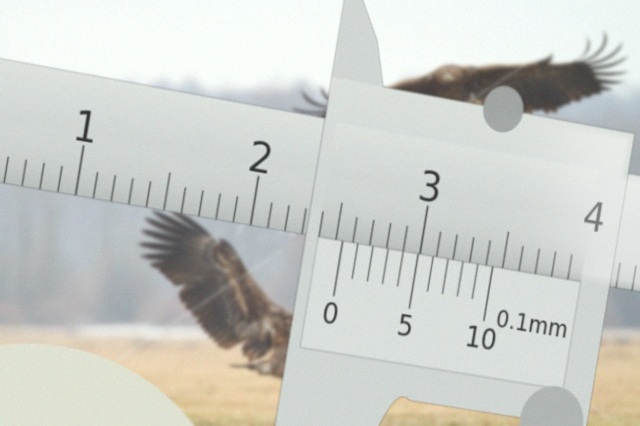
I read 25.4 mm
